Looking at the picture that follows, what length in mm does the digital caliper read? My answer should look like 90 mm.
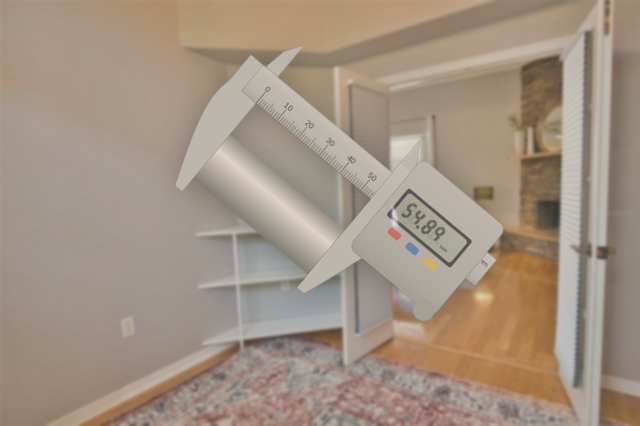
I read 54.89 mm
